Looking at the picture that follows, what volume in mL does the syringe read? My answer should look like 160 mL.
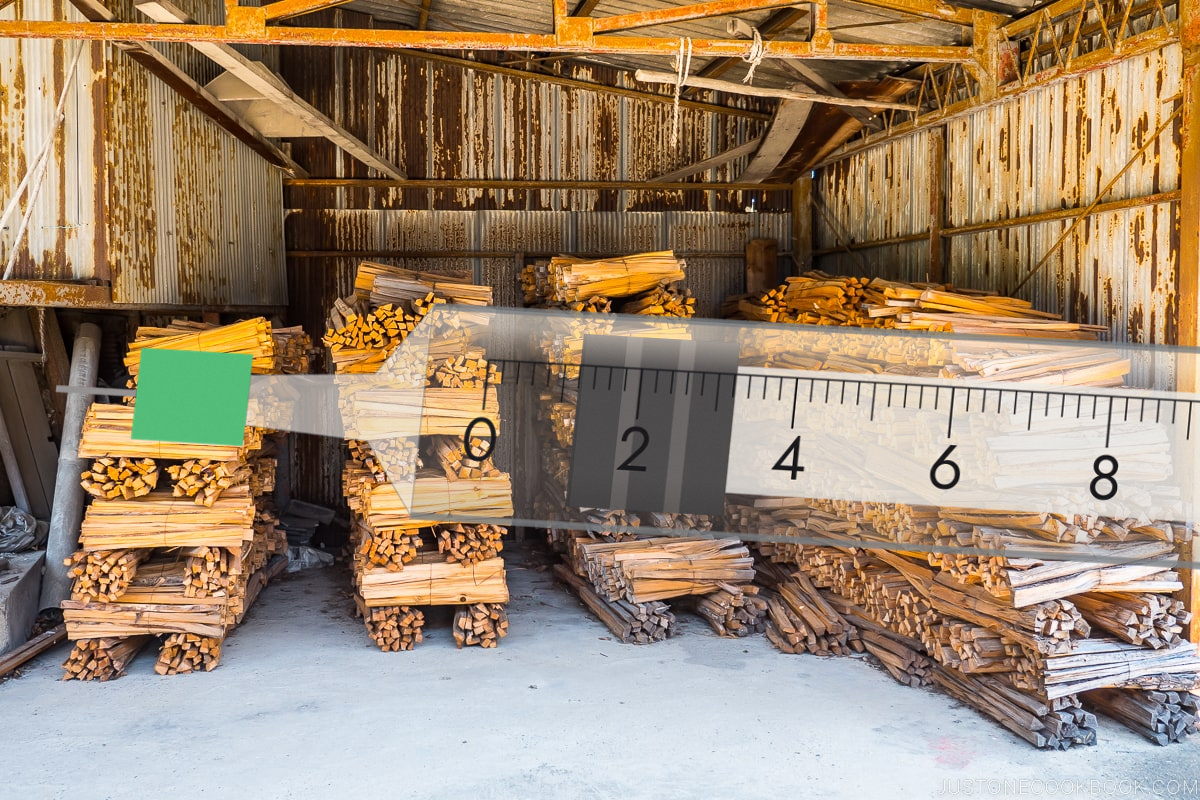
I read 1.2 mL
